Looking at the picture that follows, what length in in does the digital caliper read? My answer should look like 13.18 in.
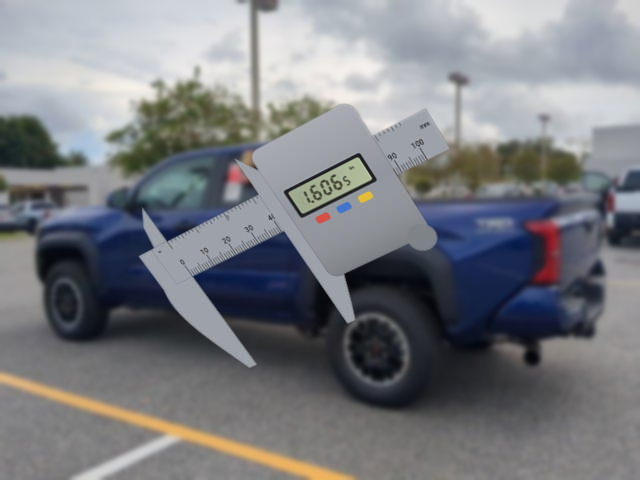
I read 1.6065 in
